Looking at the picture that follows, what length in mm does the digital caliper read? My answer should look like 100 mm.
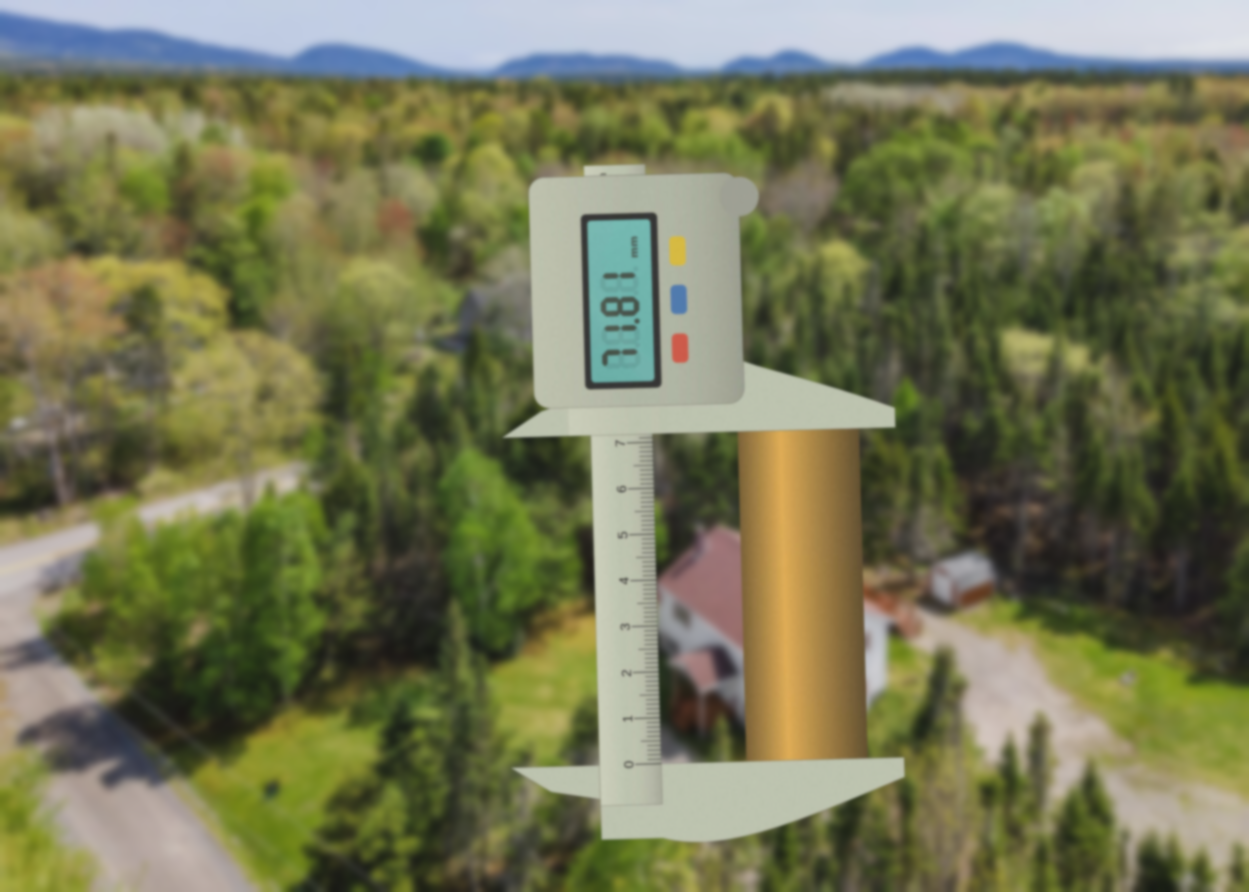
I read 71.81 mm
